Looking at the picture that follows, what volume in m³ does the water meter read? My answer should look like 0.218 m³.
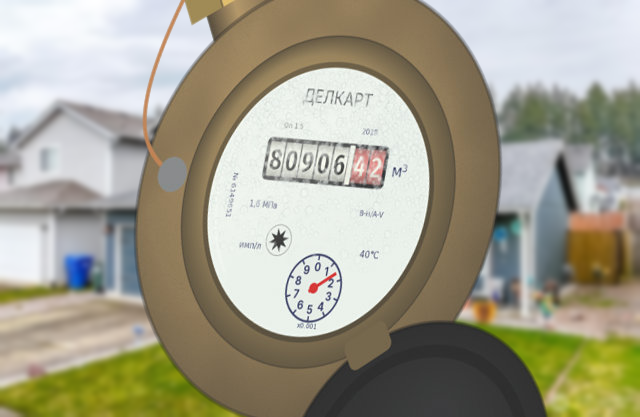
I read 80906.421 m³
